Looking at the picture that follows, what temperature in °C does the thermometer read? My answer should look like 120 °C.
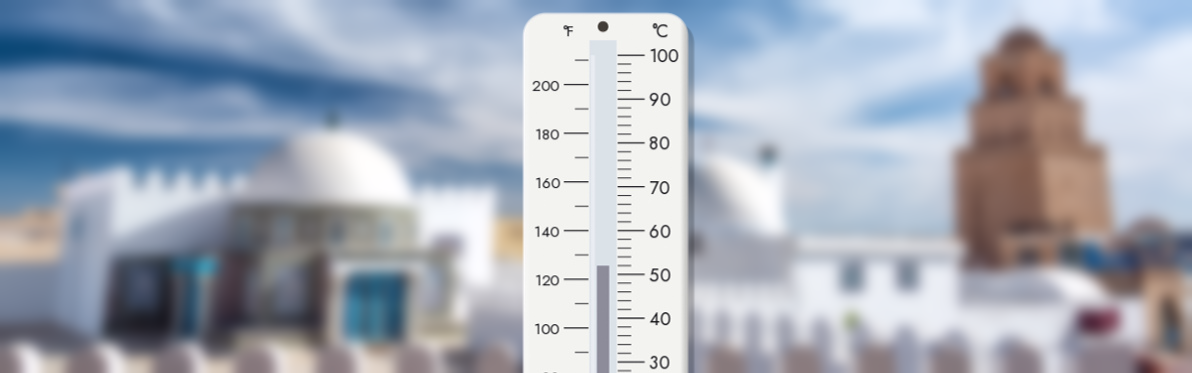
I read 52 °C
